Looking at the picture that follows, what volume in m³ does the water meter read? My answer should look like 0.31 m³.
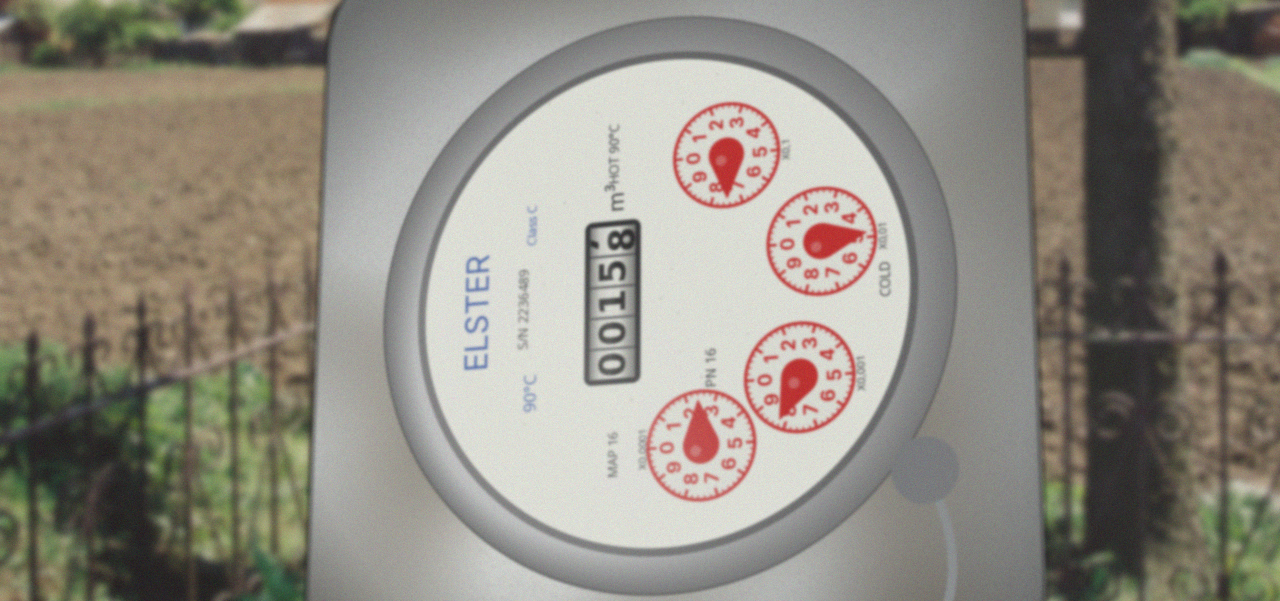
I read 157.7482 m³
